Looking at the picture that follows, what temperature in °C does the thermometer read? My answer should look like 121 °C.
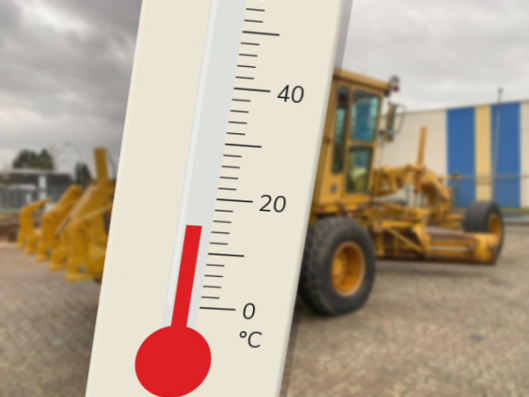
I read 15 °C
